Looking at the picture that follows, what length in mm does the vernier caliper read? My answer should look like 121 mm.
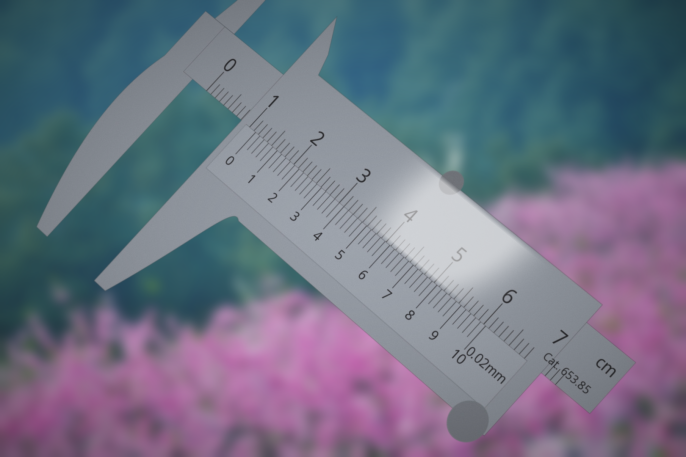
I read 11.4 mm
